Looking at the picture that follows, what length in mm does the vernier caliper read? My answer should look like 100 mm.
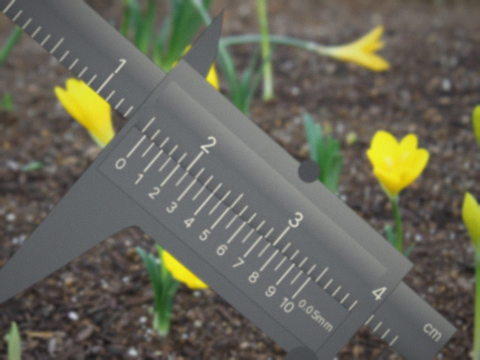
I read 15.4 mm
